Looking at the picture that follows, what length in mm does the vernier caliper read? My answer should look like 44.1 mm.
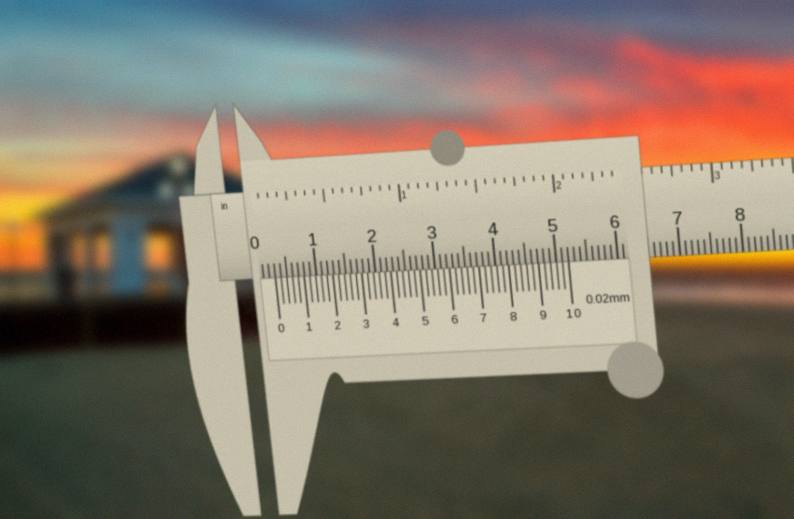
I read 3.0 mm
